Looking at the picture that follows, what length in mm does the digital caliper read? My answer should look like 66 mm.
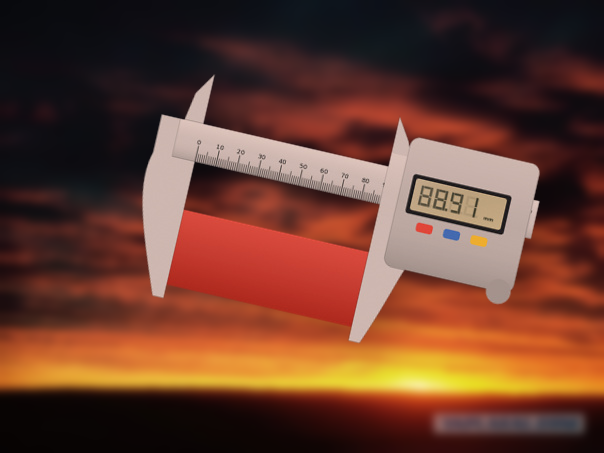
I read 88.91 mm
